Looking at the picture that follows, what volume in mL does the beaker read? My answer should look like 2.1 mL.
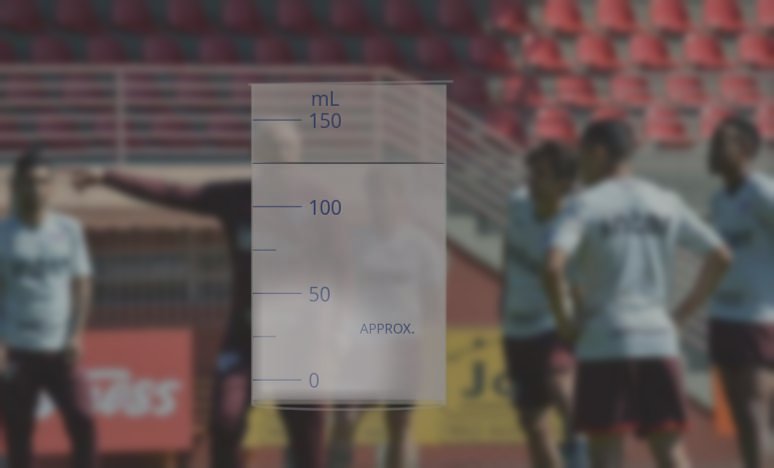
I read 125 mL
